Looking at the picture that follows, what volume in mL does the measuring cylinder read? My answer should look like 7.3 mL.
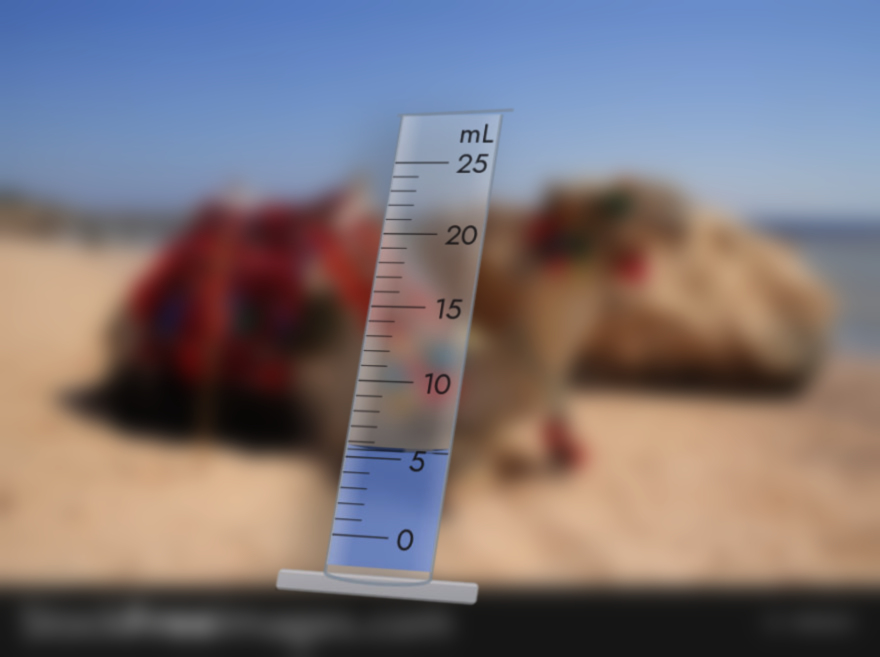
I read 5.5 mL
